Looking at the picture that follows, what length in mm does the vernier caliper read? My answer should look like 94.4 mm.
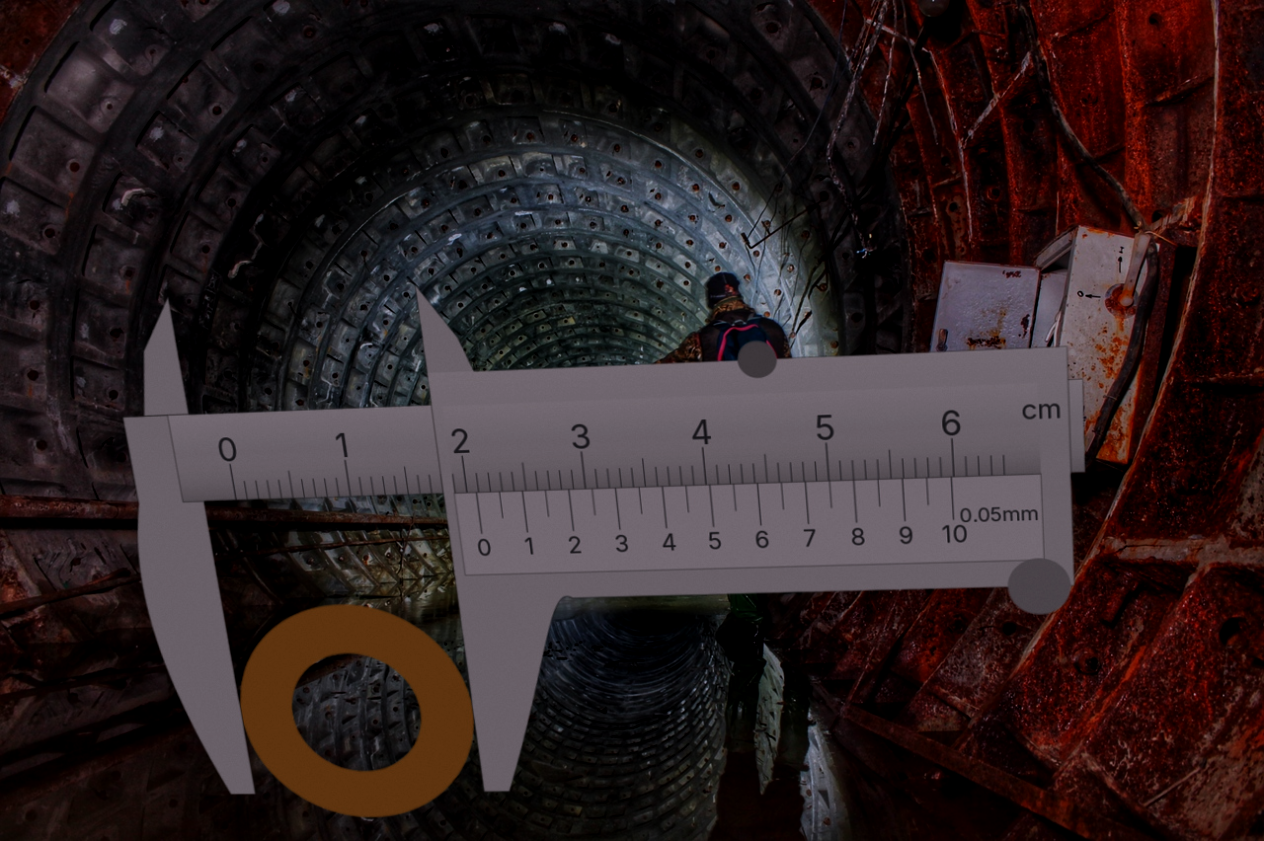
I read 20.8 mm
